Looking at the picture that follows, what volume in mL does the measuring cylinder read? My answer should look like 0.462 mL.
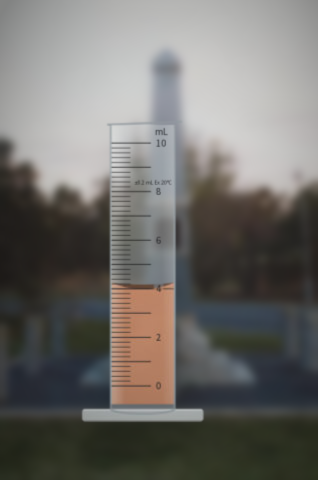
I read 4 mL
